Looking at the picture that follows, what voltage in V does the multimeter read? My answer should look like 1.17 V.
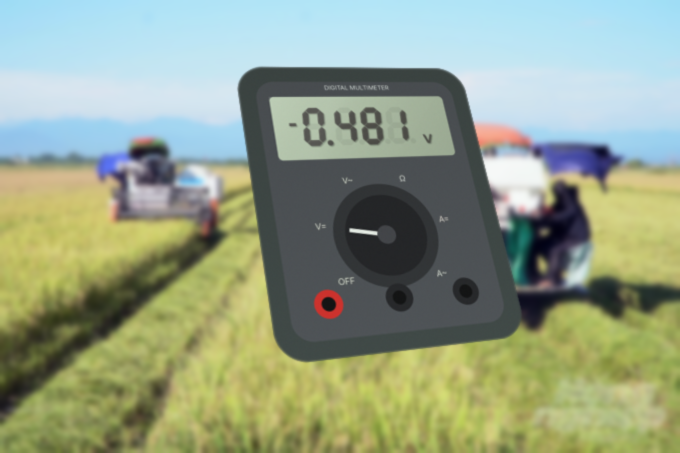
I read -0.481 V
